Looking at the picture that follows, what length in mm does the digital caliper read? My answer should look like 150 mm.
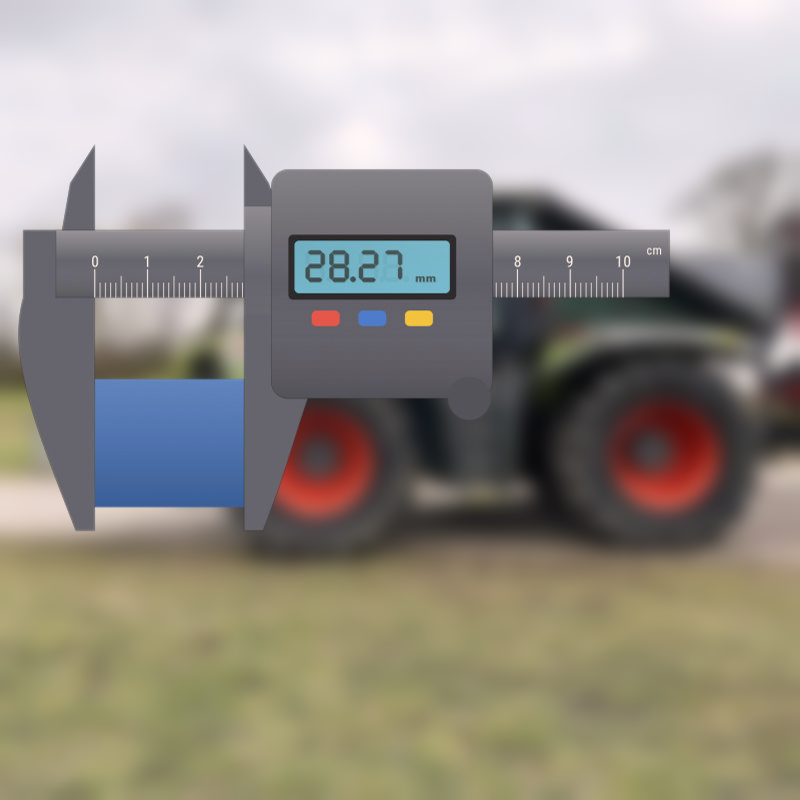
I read 28.27 mm
